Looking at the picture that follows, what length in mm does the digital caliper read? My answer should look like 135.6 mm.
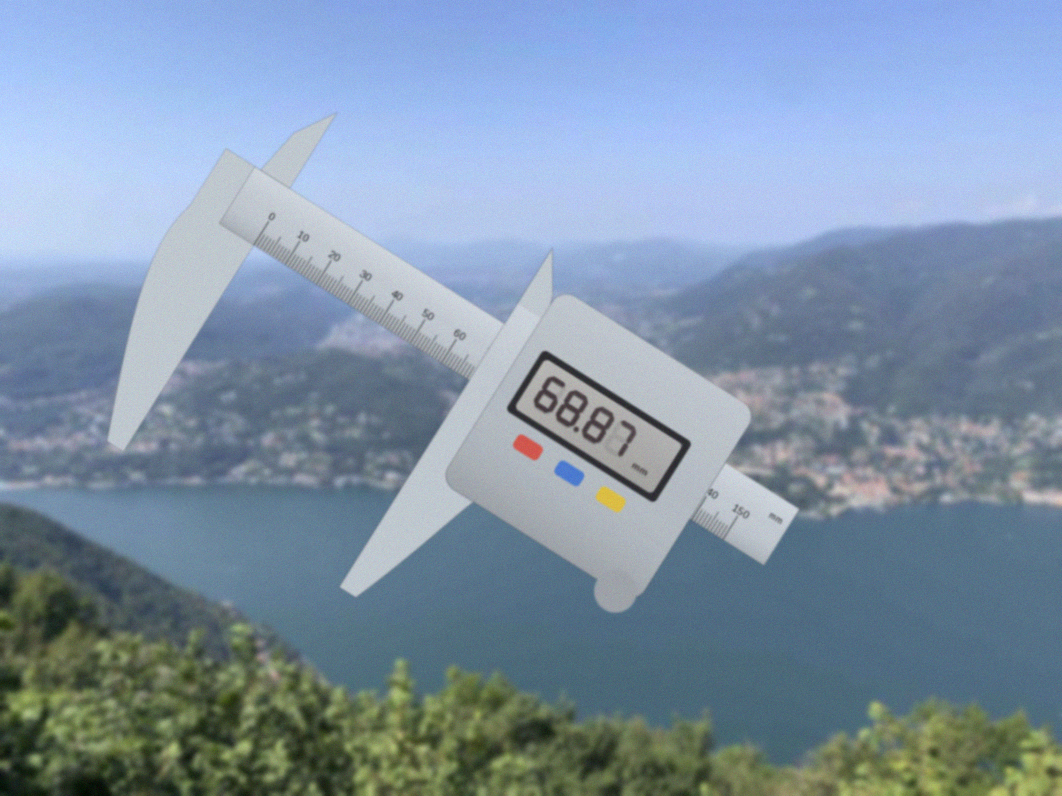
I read 68.87 mm
